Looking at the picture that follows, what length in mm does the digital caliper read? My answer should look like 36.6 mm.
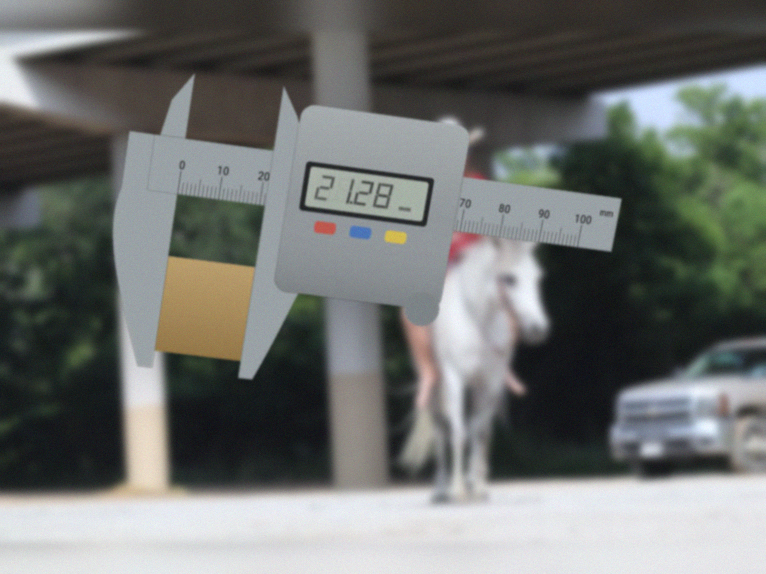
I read 21.28 mm
